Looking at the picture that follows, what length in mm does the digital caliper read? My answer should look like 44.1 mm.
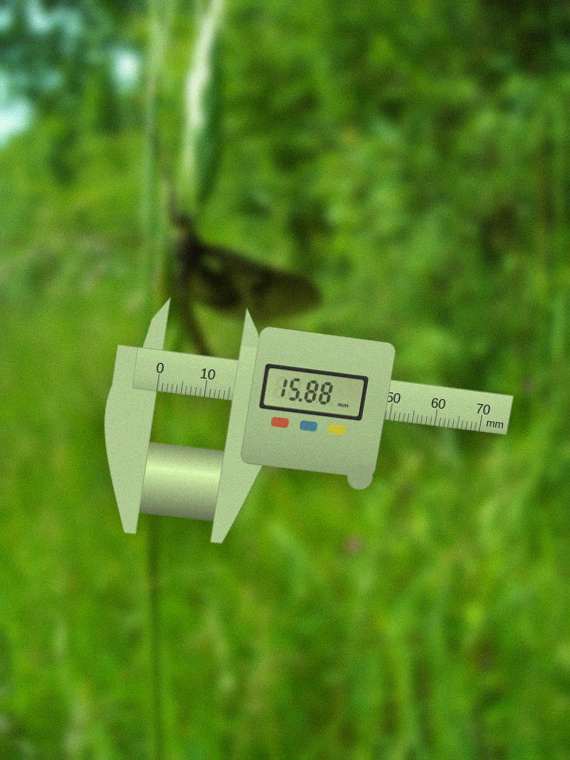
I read 15.88 mm
